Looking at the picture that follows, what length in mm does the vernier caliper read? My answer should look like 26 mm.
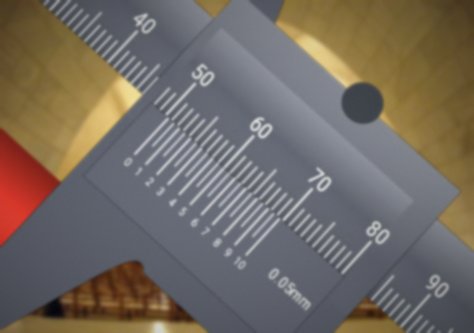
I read 50.5 mm
